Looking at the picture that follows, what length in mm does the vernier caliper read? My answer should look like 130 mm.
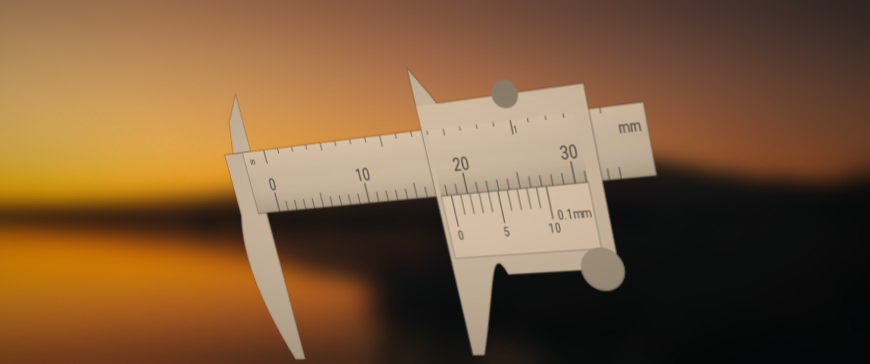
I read 18.4 mm
